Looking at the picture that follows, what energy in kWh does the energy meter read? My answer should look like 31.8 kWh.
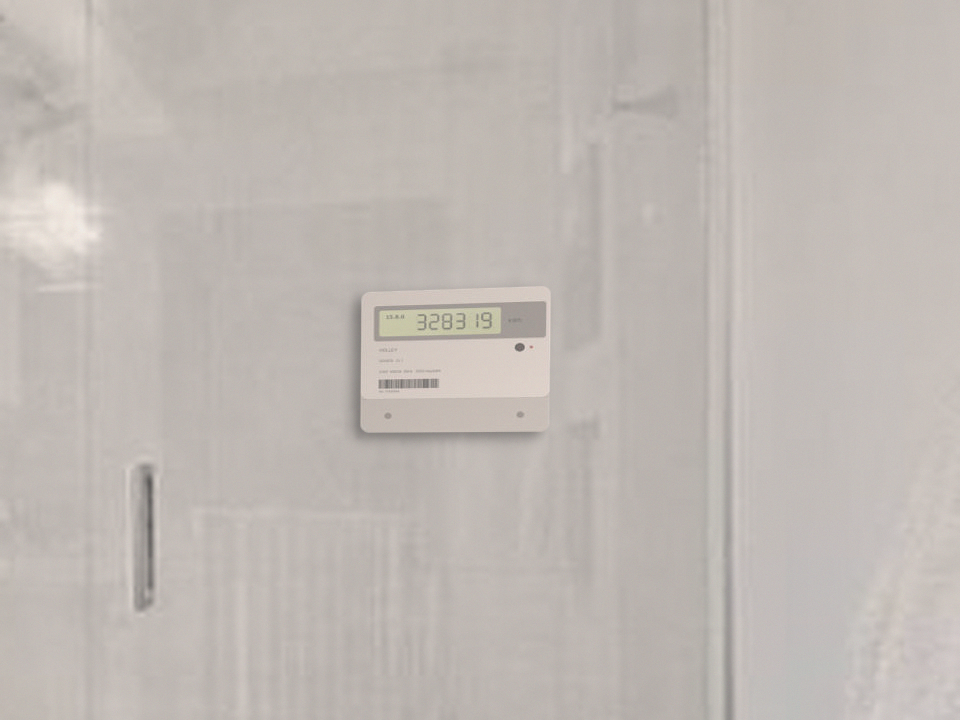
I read 328319 kWh
